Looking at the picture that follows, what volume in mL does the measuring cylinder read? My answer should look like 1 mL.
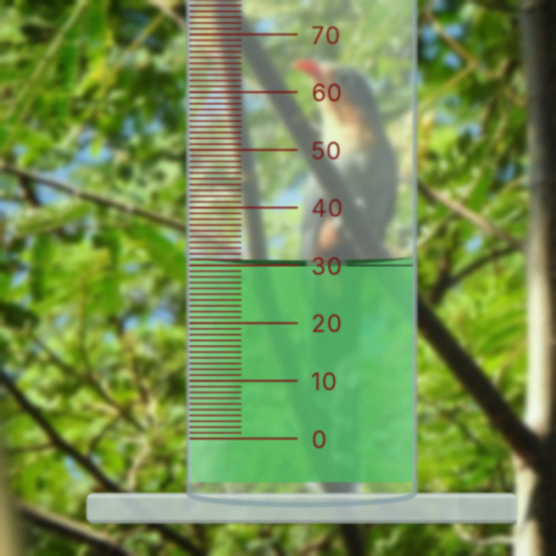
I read 30 mL
